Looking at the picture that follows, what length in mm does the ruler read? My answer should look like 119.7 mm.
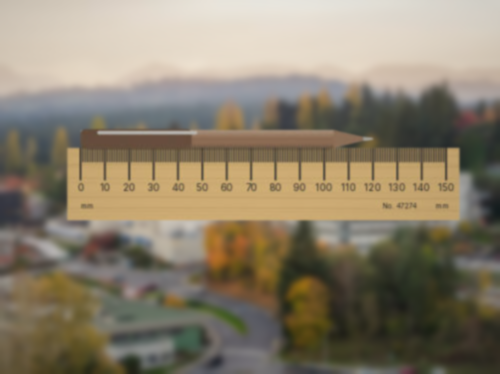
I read 120 mm
